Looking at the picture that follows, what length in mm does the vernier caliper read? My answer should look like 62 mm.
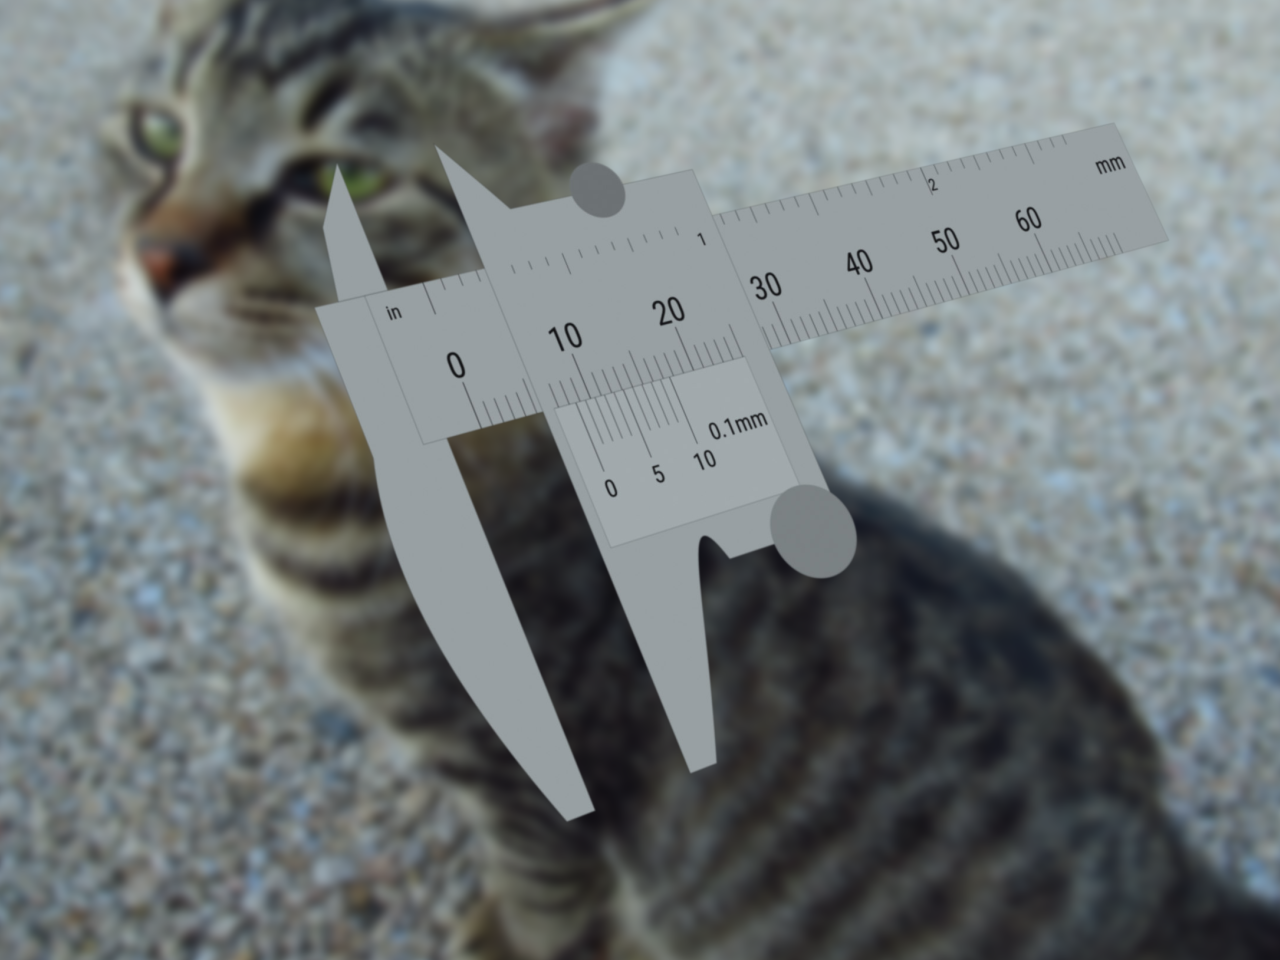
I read 8.6 mm
